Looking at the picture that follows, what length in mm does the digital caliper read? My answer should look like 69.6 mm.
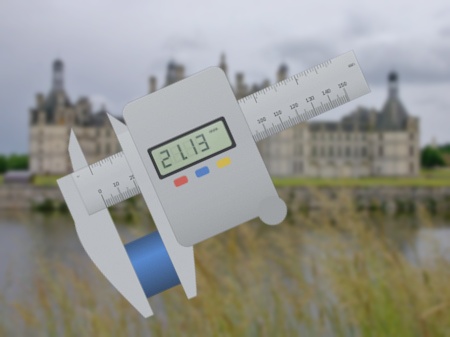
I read 21.13 mm
